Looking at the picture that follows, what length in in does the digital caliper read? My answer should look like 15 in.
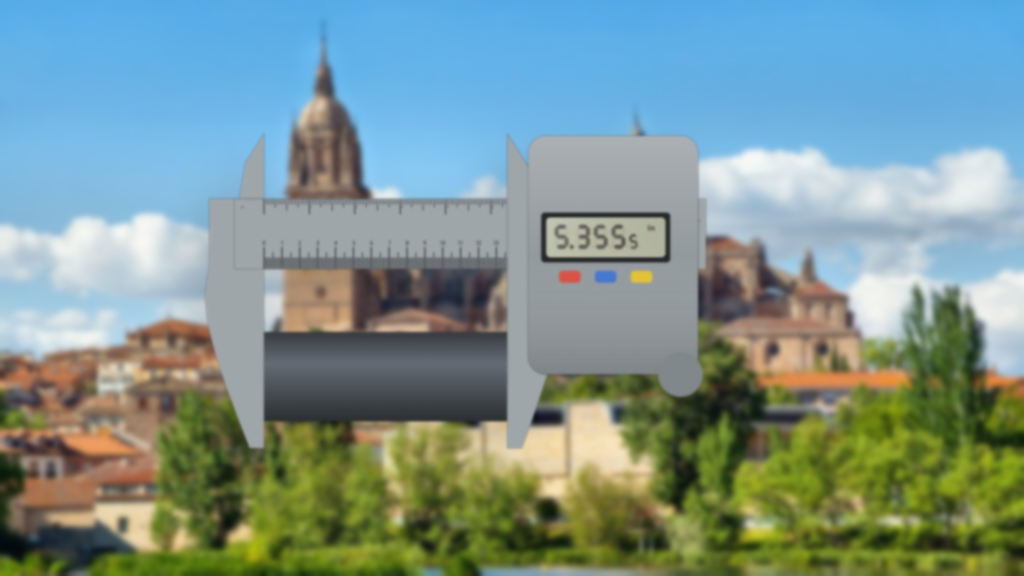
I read 5.3555 in
